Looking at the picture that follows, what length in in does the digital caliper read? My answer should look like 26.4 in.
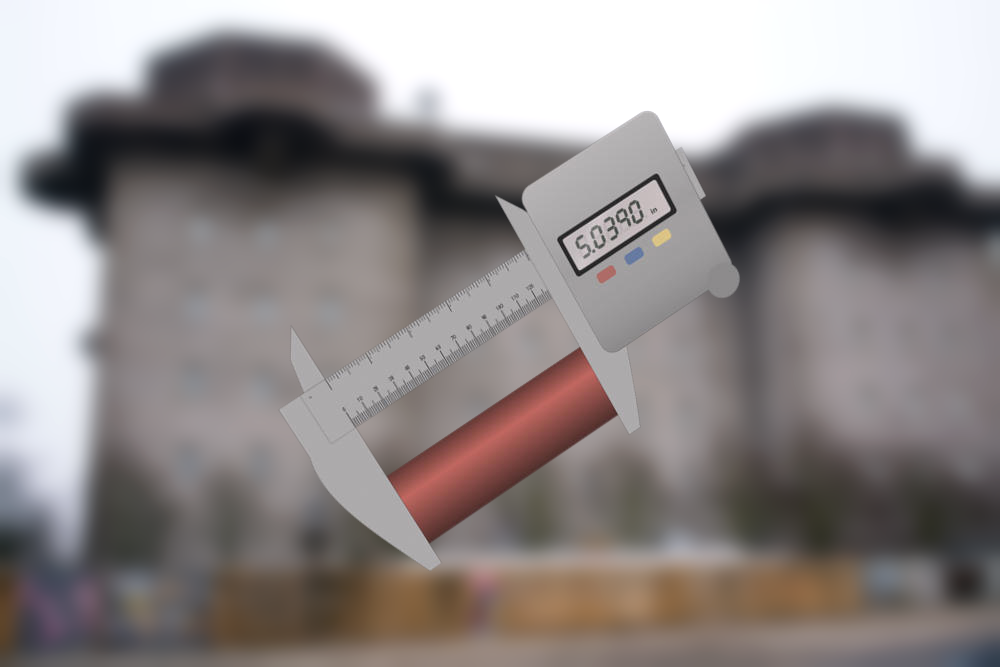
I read 5.0390 in
